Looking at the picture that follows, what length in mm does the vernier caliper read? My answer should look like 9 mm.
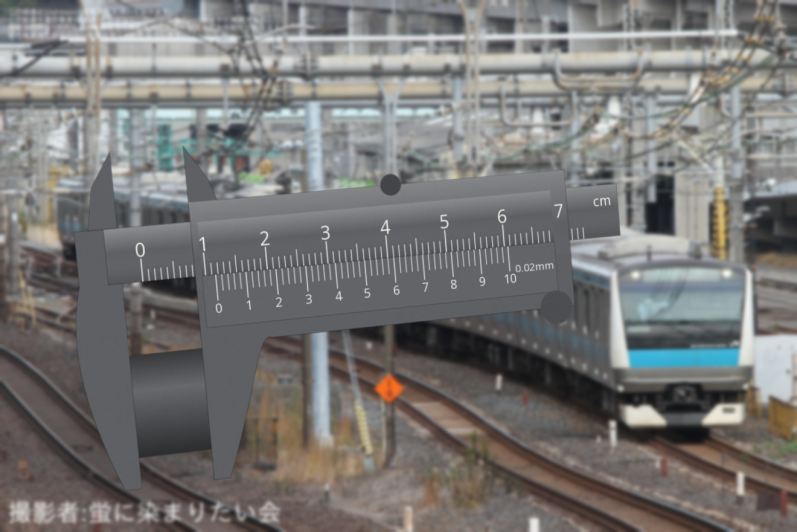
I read 11.6 mm
